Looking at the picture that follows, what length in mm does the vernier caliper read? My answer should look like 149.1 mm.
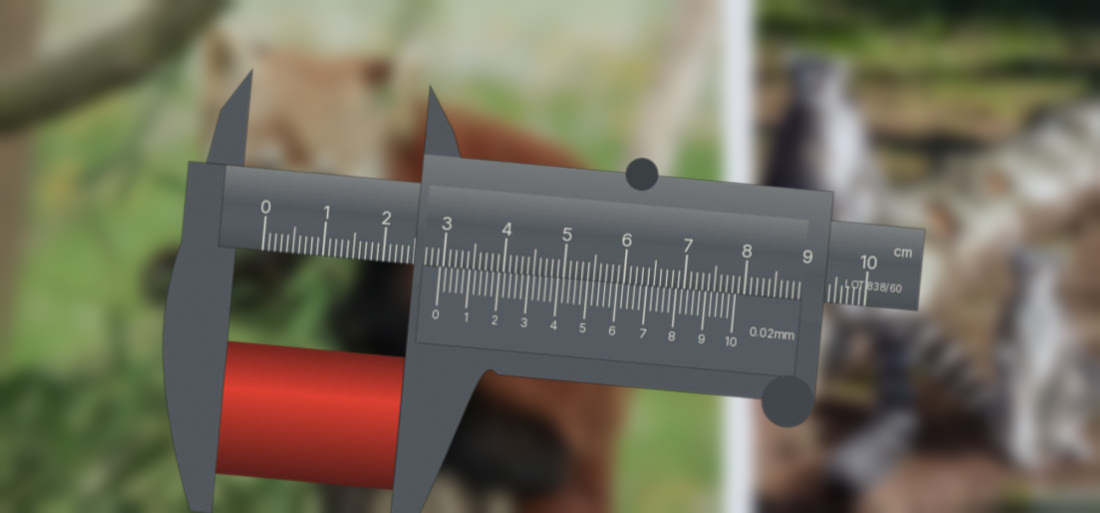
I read 29.5 mm
